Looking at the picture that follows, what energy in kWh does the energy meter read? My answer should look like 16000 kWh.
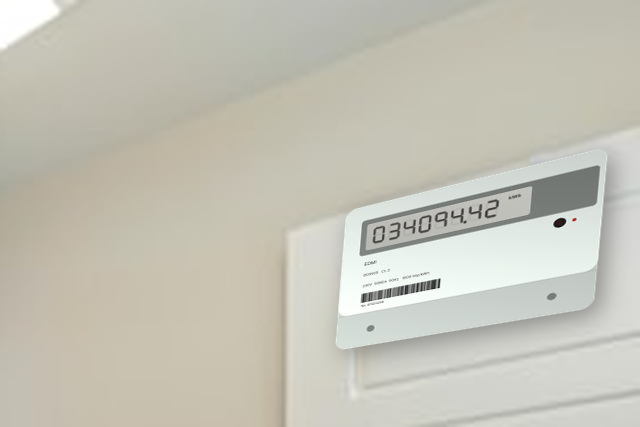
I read 34094.42 kWh
